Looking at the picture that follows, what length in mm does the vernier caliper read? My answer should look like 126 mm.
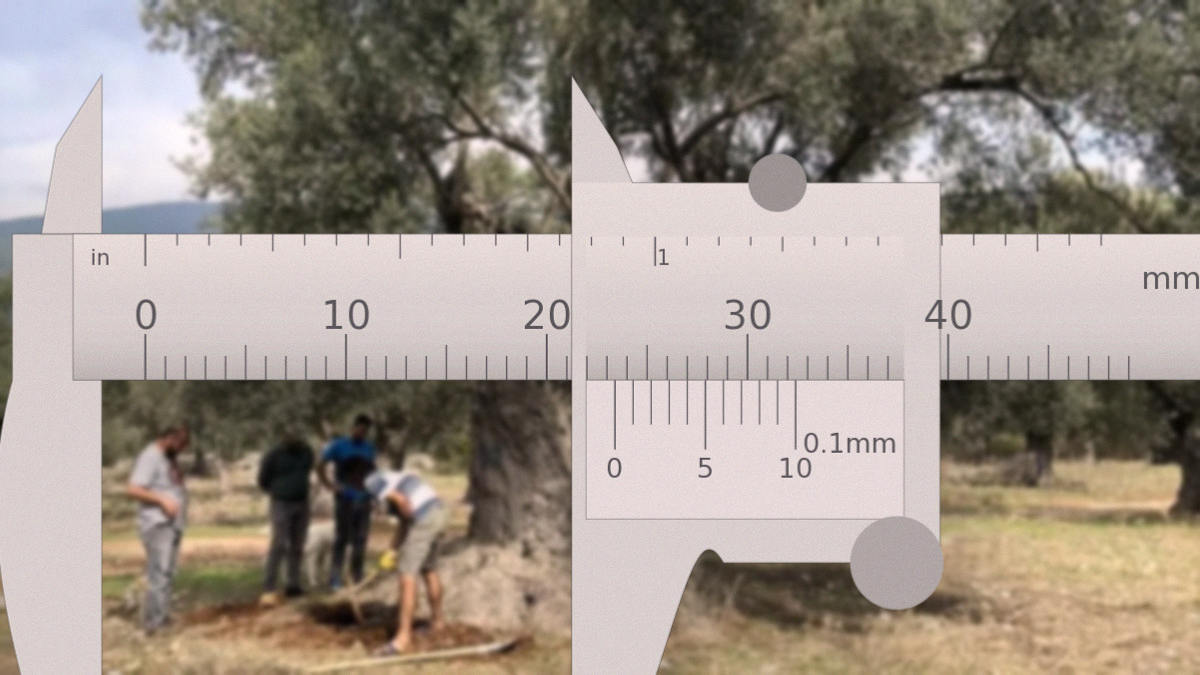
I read 23.4 mm
